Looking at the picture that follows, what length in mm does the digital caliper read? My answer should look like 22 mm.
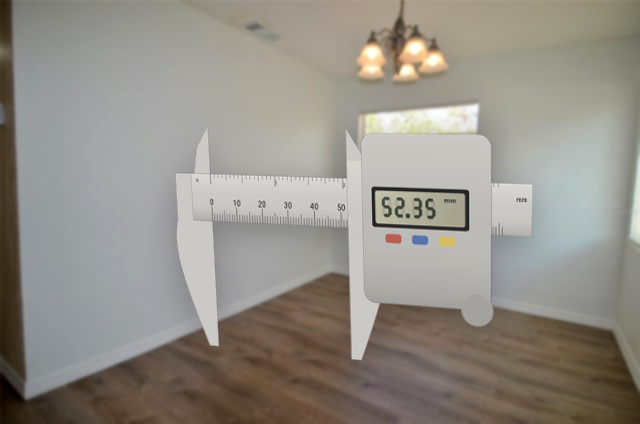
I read 52.35 mm
